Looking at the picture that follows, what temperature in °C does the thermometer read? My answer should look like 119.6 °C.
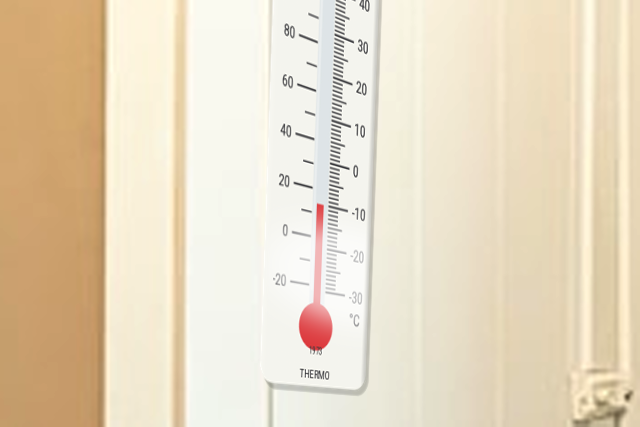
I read -10 °C
